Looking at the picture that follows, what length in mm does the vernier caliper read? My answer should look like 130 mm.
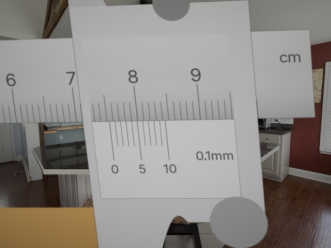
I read 75.4 mm
